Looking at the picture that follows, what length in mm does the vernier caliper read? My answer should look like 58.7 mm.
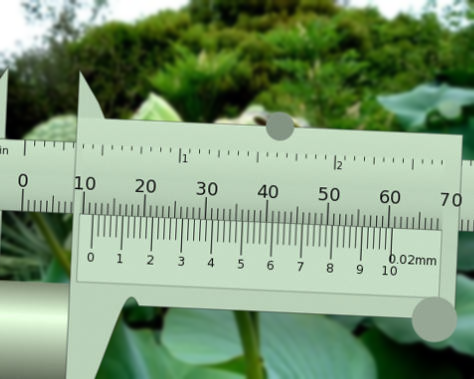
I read 11.6 mm
